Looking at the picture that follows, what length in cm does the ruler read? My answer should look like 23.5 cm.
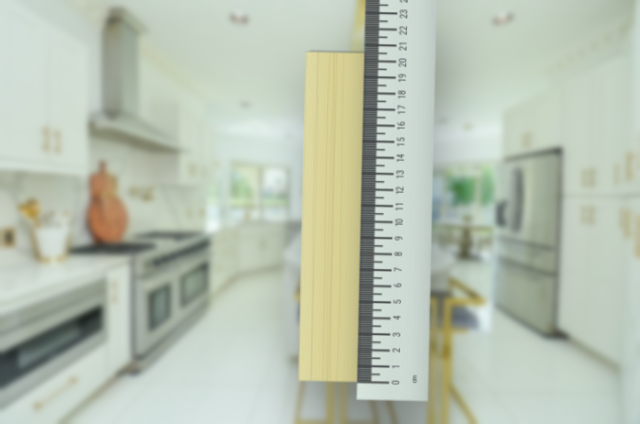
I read 20.5 cm
